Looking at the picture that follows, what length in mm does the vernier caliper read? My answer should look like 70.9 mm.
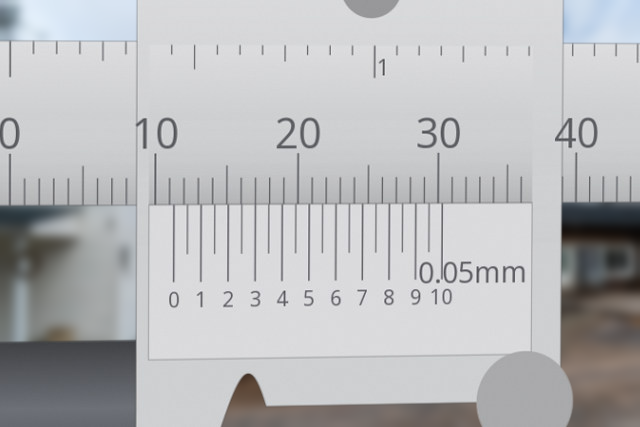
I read 11.3 mm
